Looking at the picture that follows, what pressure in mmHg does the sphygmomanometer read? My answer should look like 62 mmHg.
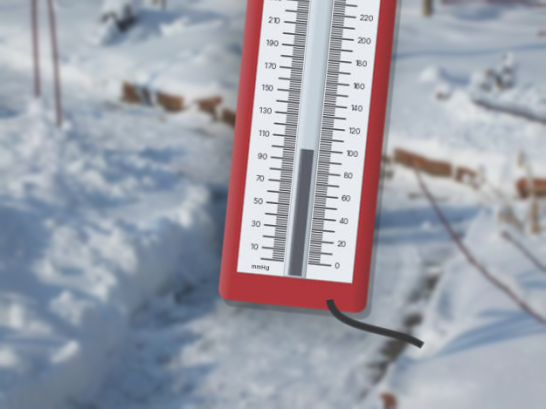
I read 100 mmHg
